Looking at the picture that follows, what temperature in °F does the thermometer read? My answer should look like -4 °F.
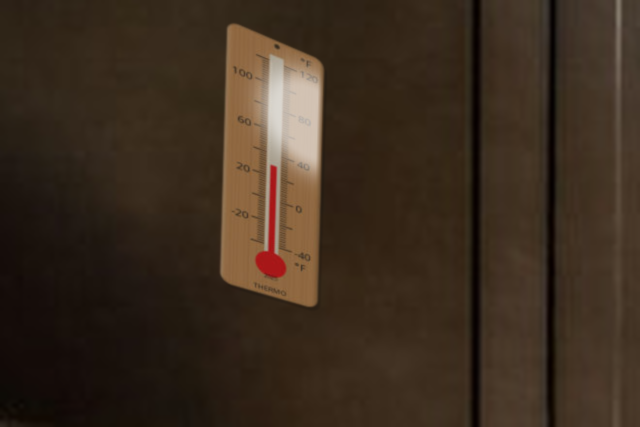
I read 30 °F
